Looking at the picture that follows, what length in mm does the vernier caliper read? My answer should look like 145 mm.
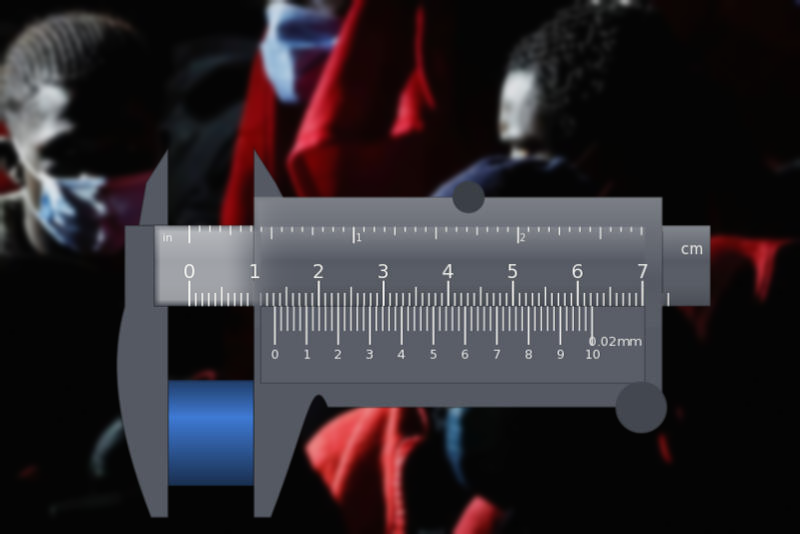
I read 13.2 mm
